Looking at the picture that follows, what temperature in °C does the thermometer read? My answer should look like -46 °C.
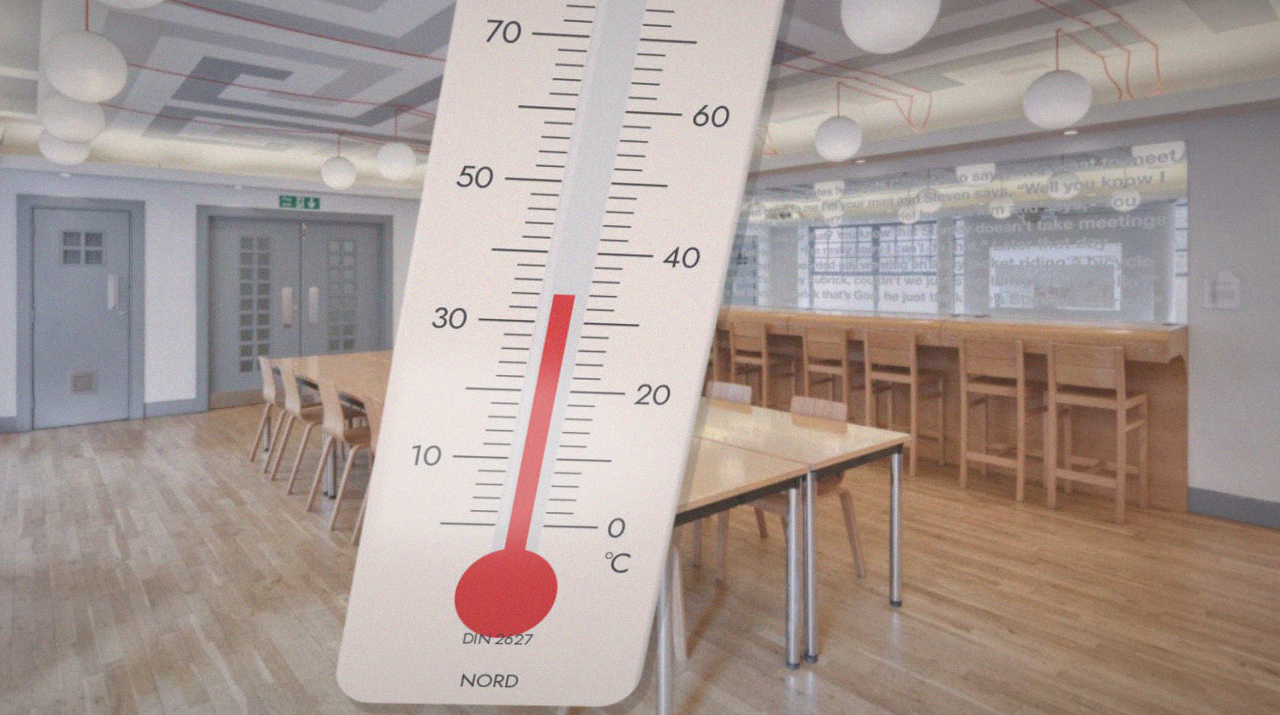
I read 34 °C
